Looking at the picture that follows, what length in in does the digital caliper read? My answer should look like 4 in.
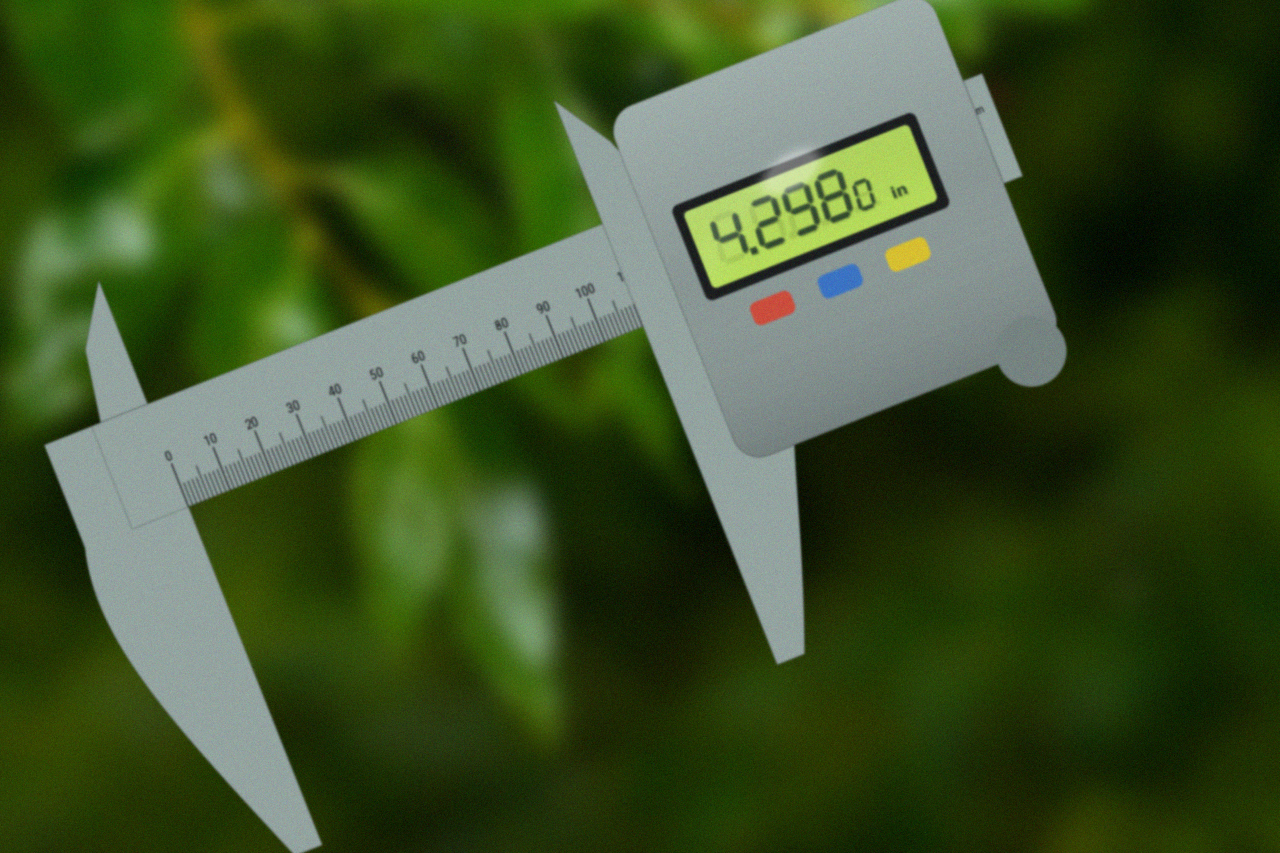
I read 4.2980 in
